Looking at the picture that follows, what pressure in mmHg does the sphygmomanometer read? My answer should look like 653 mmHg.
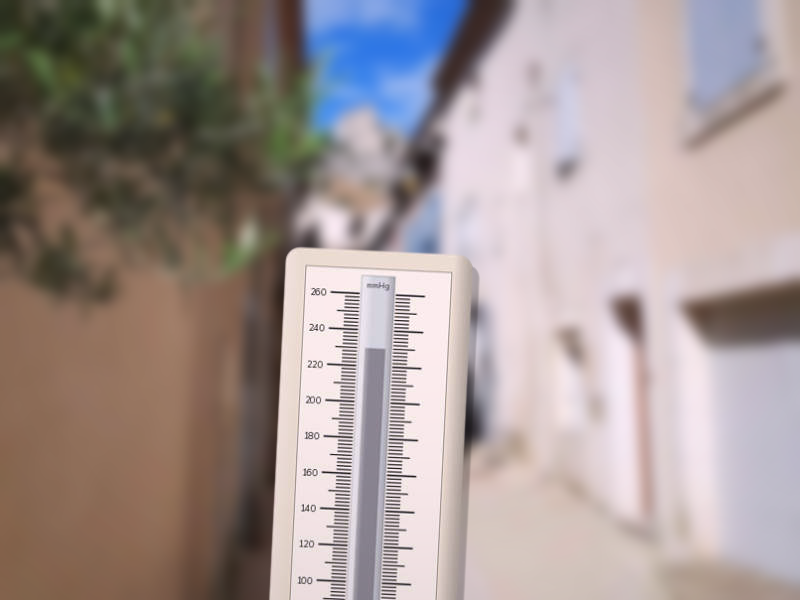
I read 230 mmHg
